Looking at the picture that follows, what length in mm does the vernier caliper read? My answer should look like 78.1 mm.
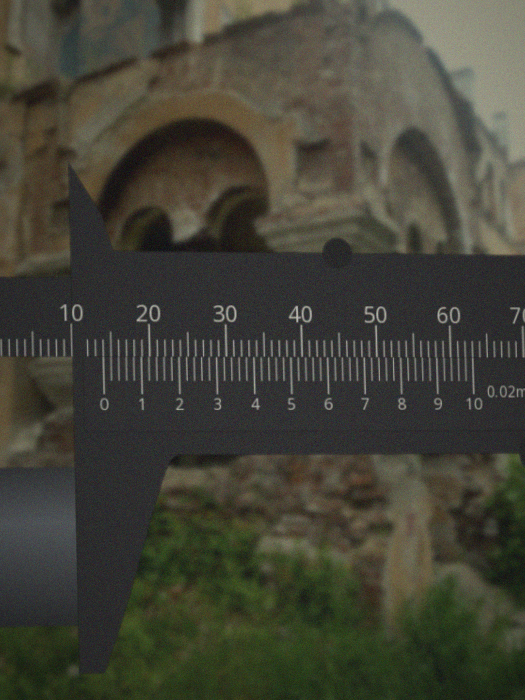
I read 14.0 mm
